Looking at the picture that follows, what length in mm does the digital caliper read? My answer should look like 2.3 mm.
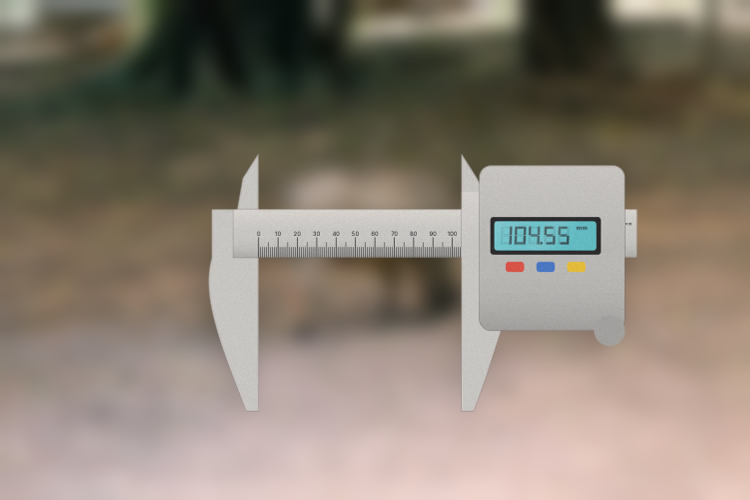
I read 104.55 mm
